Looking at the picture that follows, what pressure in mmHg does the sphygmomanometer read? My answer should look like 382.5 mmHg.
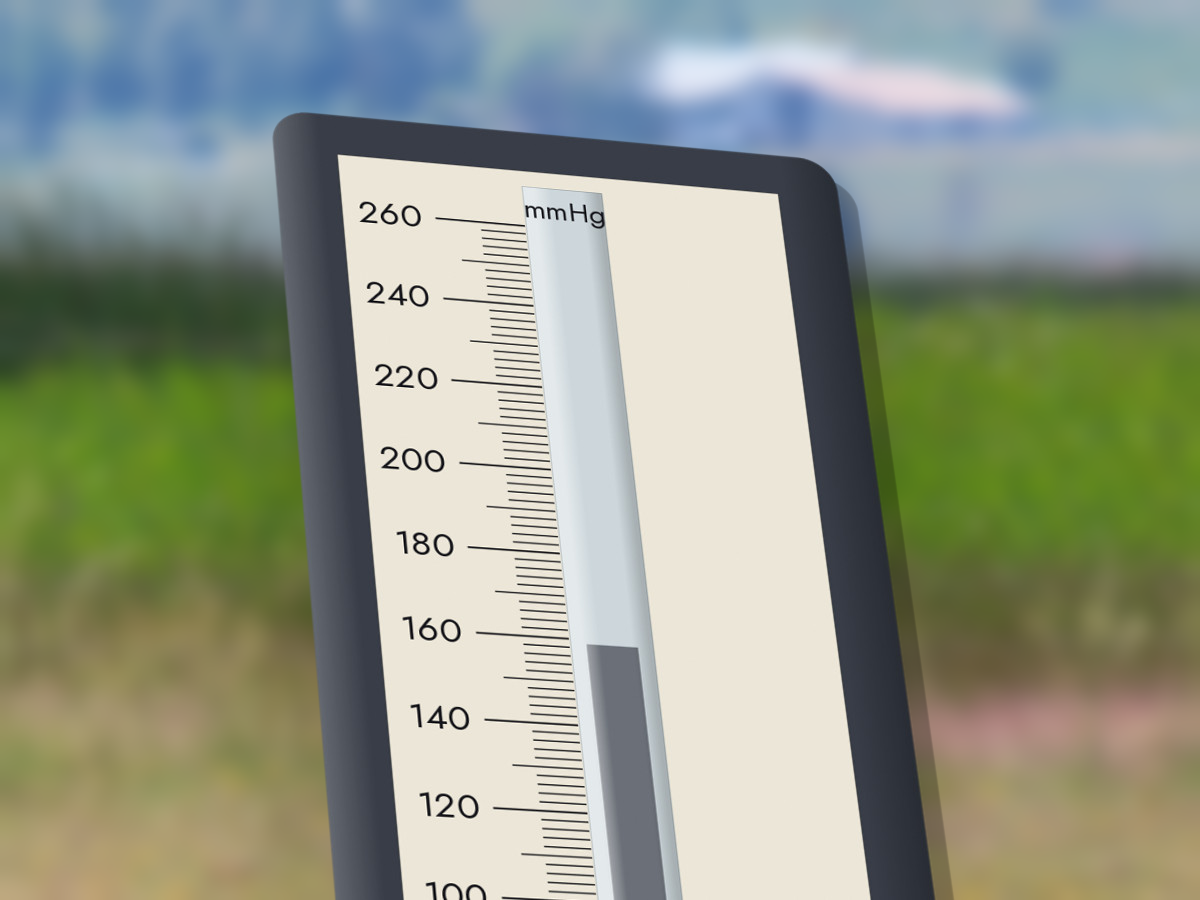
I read 159 mmHg
